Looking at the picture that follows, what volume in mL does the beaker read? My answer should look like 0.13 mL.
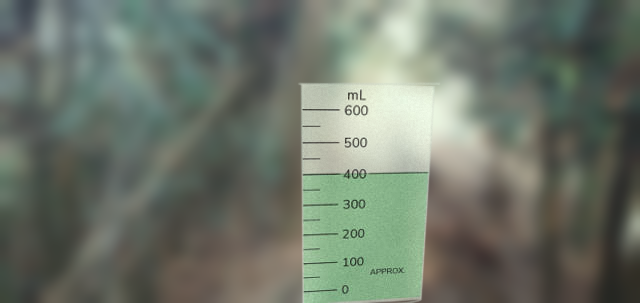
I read 400 mL
